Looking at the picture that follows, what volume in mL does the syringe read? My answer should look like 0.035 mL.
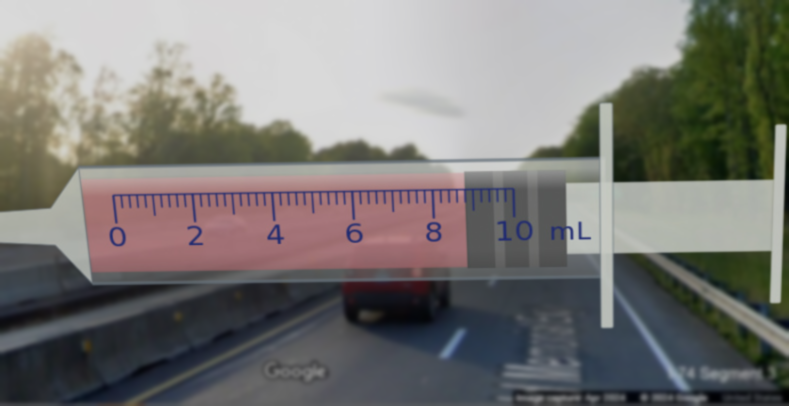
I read 8.8 mL
